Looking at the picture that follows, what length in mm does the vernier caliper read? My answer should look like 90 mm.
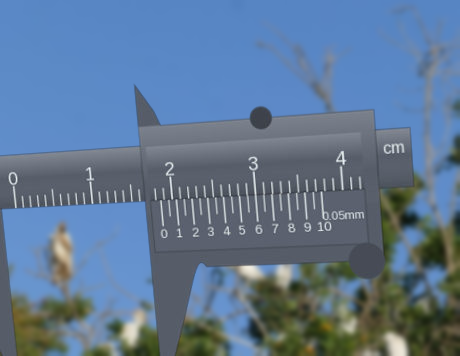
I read 18.6 mm
